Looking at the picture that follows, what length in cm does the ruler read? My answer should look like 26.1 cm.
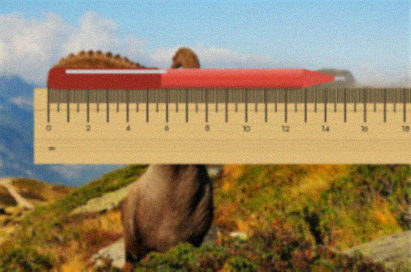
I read 15 cm
